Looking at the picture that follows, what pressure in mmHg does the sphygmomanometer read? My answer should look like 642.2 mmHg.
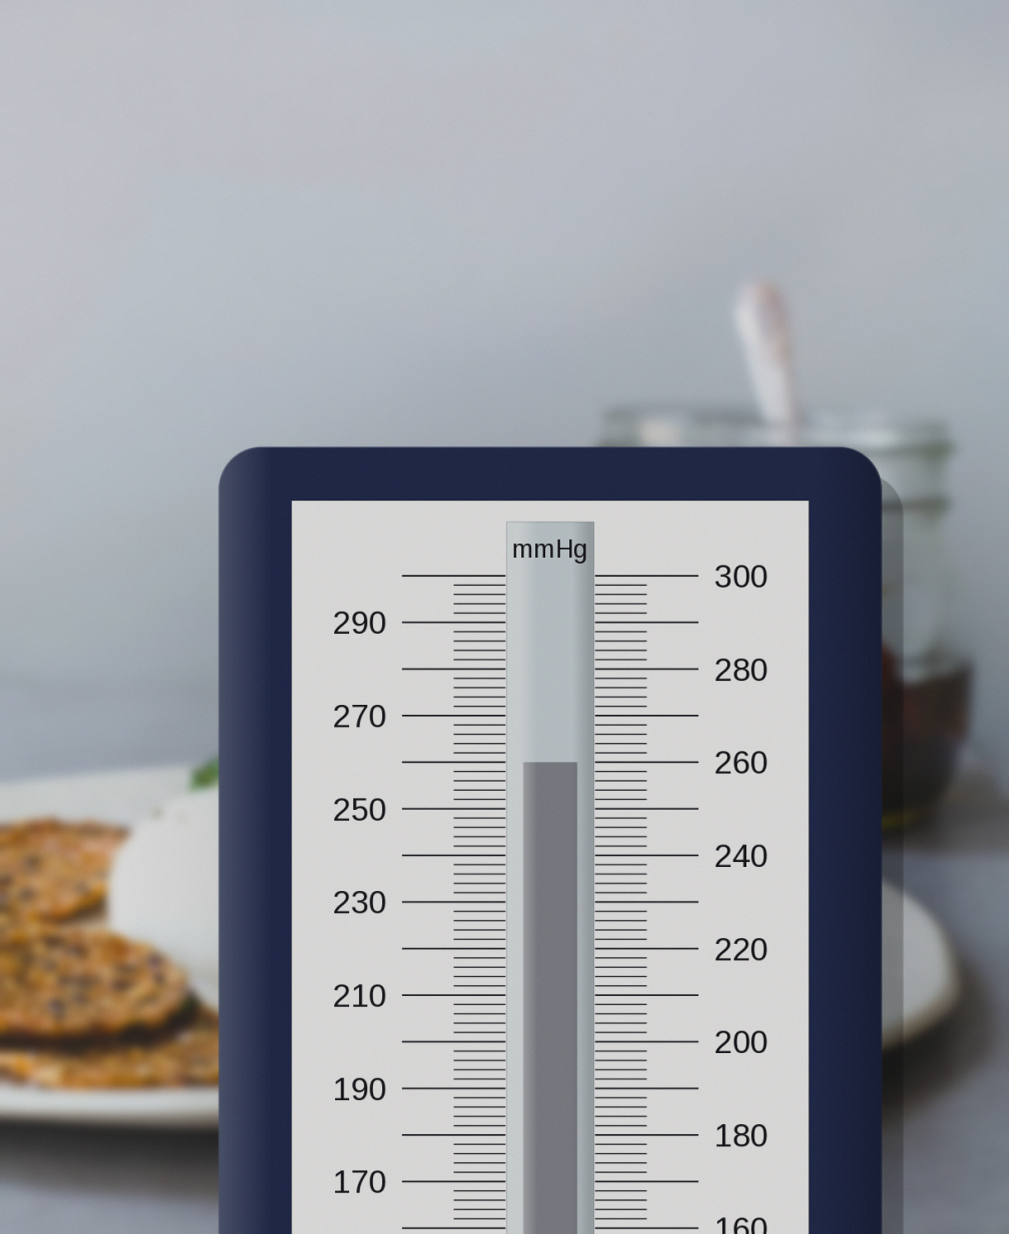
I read 260 mmHg
